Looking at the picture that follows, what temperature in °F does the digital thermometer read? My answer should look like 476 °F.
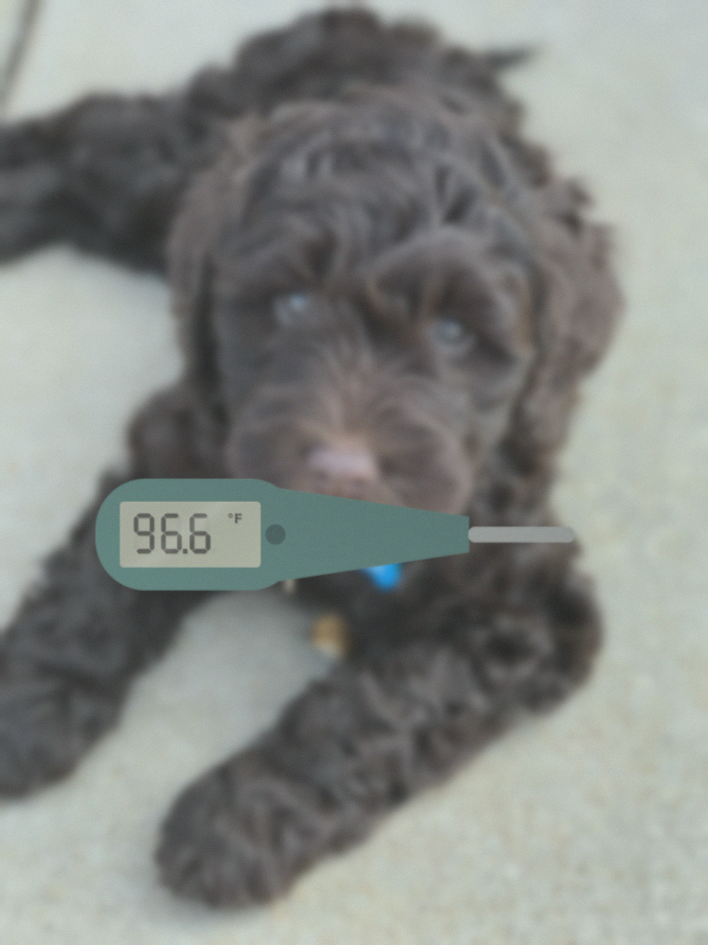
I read 96.6 °F
